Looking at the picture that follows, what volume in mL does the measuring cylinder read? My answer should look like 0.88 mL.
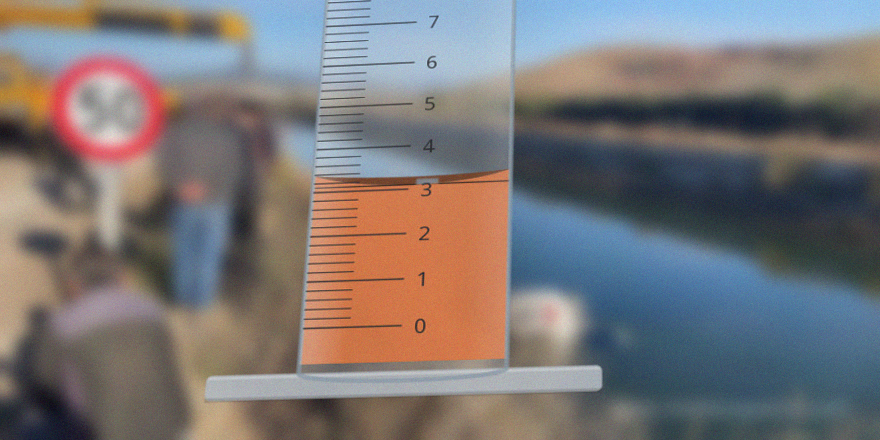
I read 3.1 mL
